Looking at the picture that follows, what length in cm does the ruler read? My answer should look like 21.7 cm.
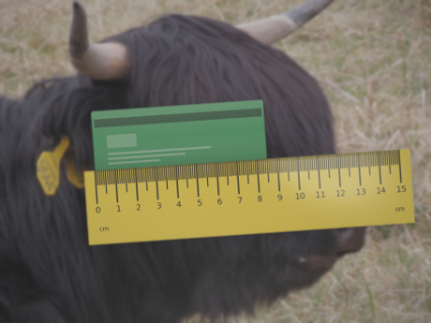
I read 8.5 cm
